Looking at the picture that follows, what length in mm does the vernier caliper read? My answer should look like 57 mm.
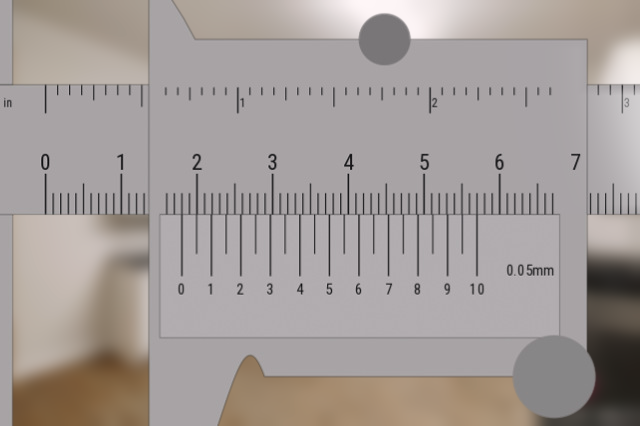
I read 18.0 mm
